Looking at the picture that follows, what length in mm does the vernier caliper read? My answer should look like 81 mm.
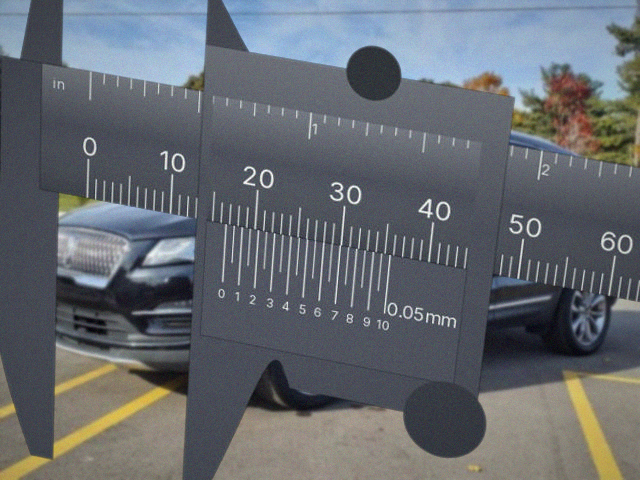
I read 16.6 mm
